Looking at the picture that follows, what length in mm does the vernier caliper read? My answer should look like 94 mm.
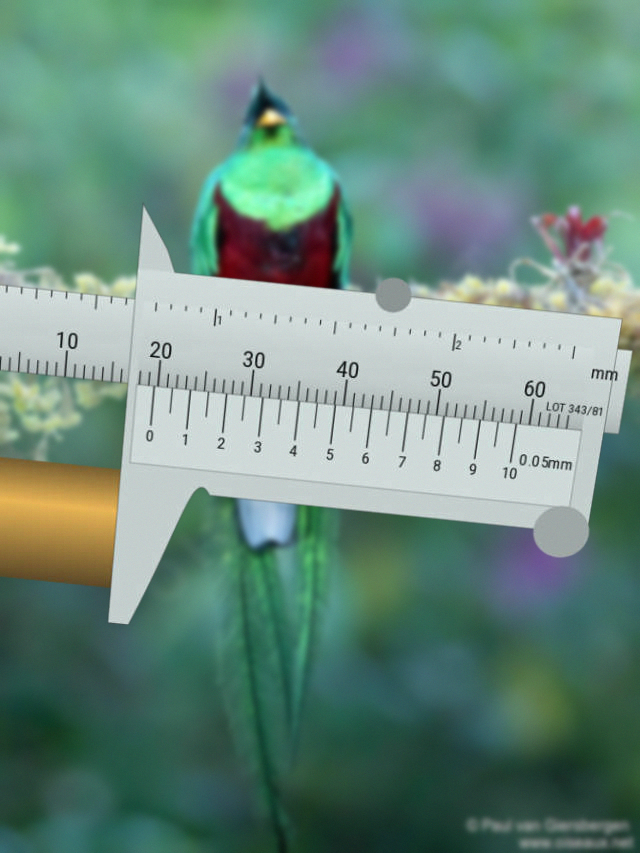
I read 19.6 mm
